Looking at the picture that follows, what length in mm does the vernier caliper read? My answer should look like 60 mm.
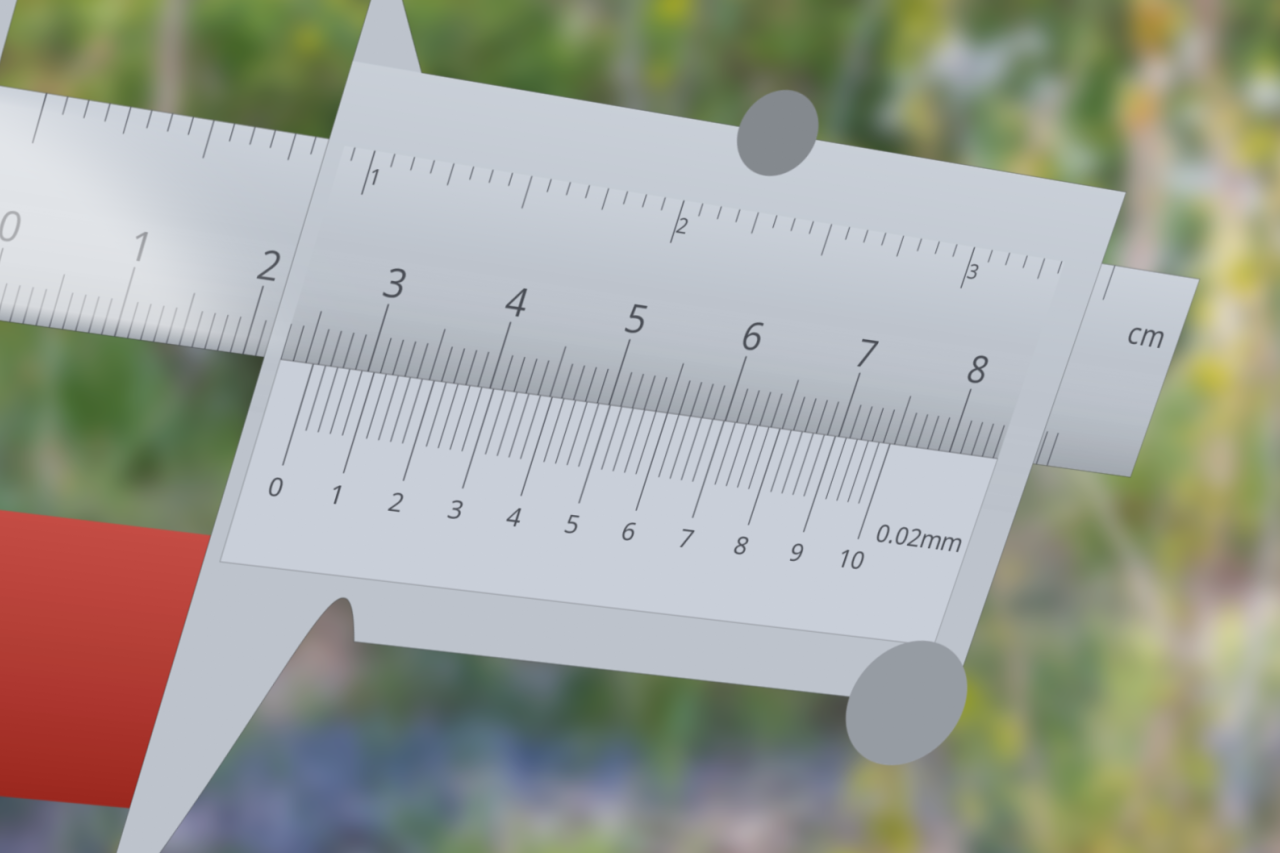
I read 25.6 mm
